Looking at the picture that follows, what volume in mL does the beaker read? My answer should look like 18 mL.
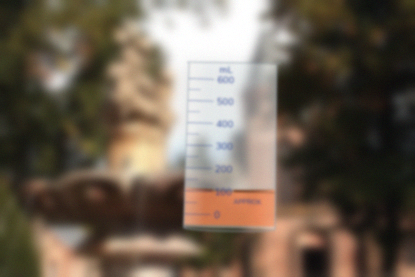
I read 100 mL
